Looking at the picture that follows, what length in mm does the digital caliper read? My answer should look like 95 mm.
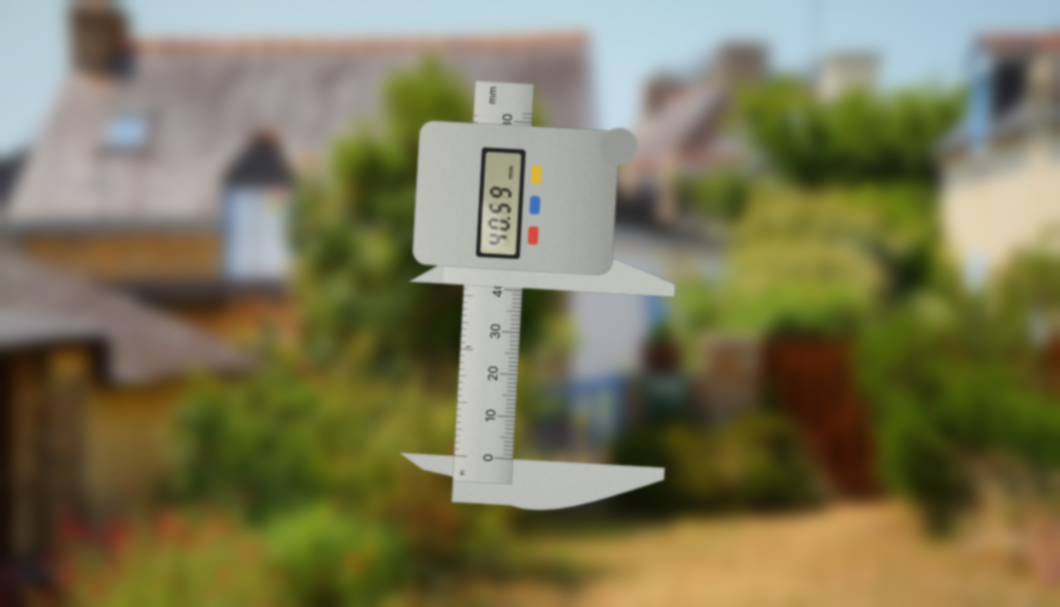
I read 40.59 mm
